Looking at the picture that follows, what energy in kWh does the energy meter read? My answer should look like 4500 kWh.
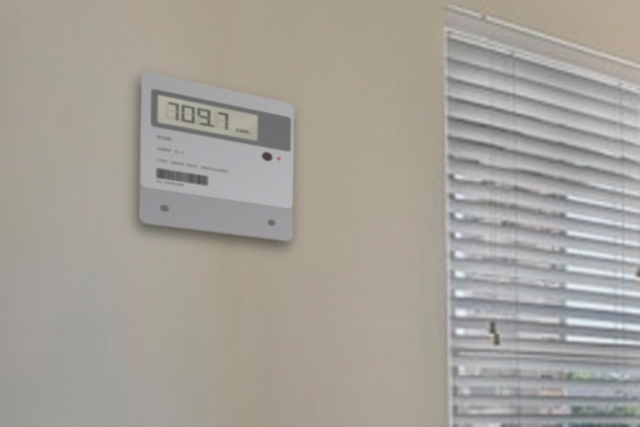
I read 709.7 kWh
